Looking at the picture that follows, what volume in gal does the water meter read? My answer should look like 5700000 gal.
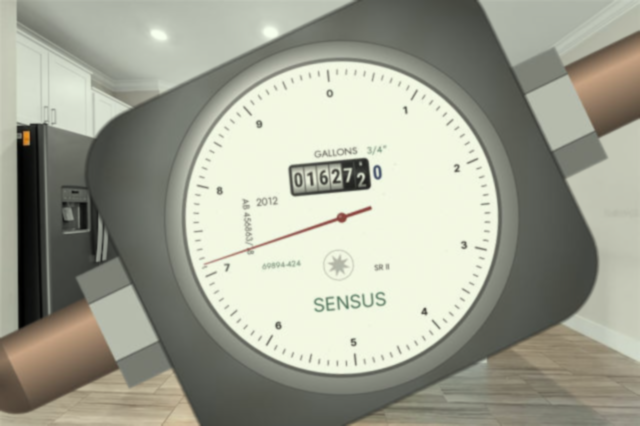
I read 162717.1 gal
